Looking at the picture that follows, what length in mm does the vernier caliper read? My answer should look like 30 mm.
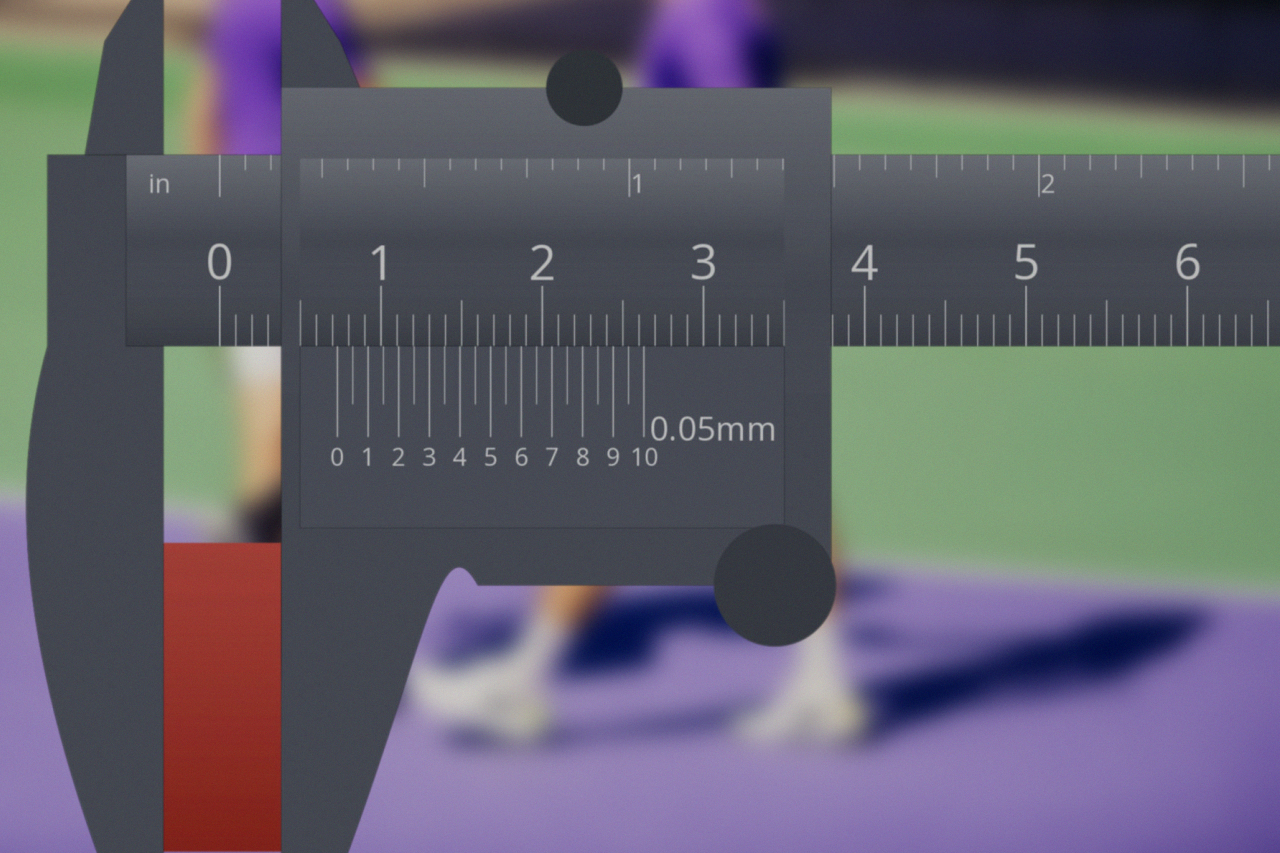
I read 7.3 mm
